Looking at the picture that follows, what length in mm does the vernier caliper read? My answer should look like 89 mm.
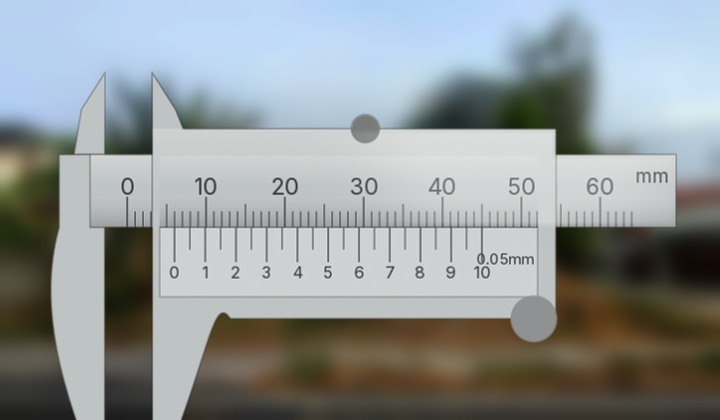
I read 6.0 mm
